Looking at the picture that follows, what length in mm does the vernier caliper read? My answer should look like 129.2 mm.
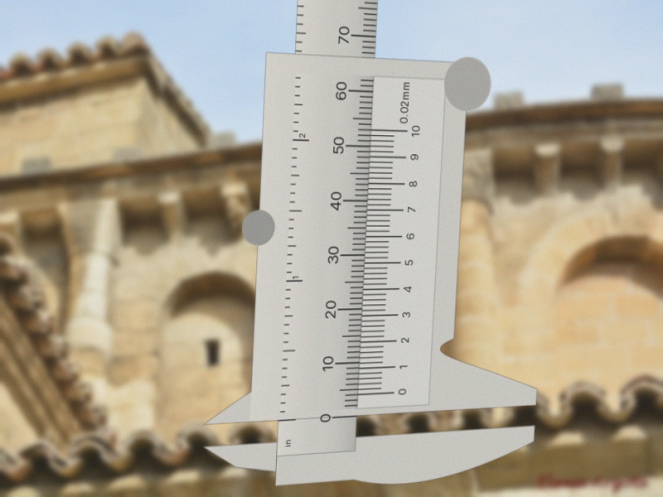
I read 4.0 mm
